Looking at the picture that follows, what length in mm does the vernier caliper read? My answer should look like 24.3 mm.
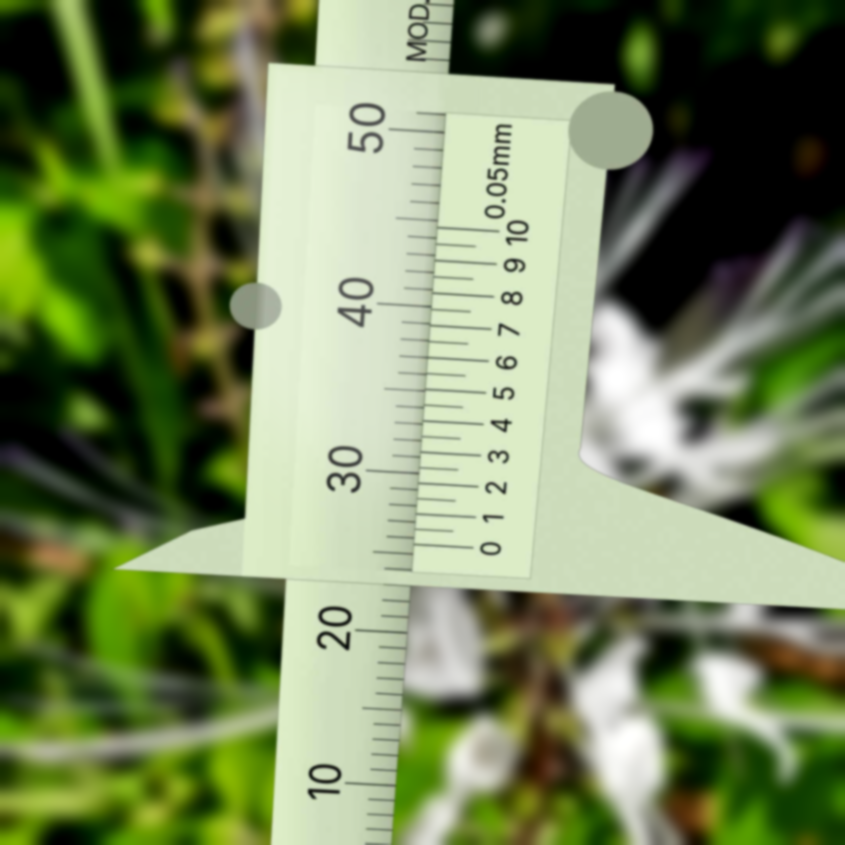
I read 25.6 mm
